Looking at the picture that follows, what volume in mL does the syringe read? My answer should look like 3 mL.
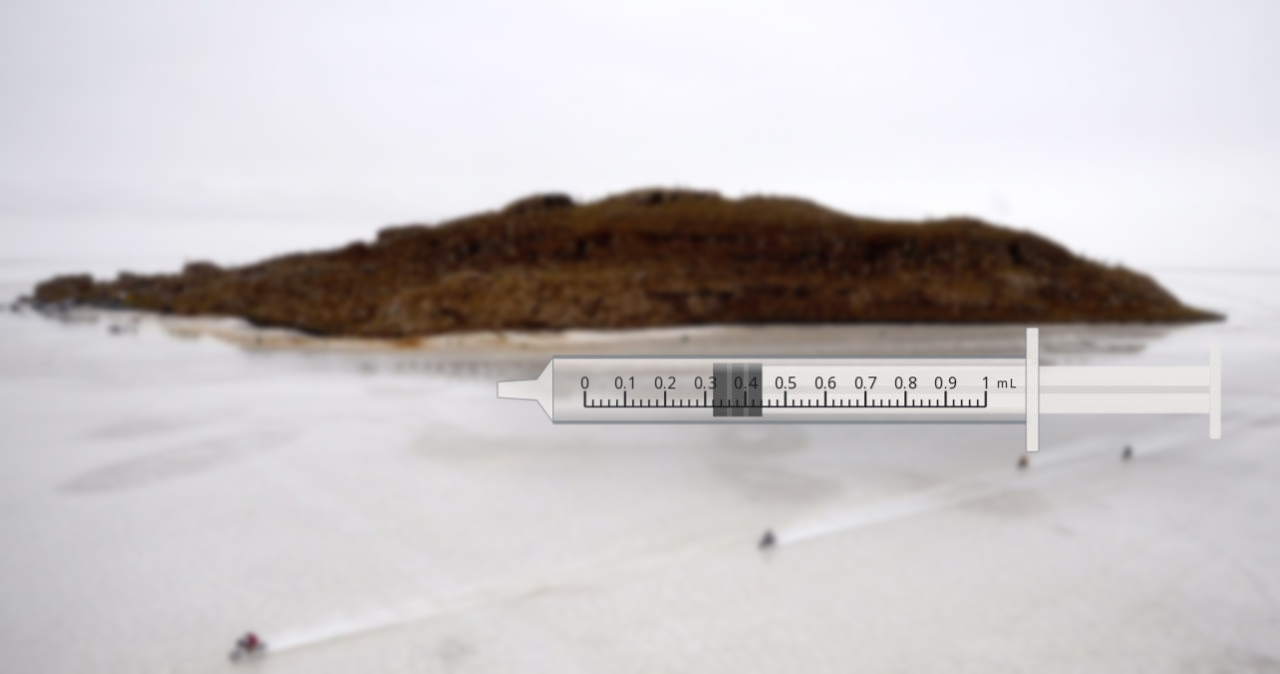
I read 0.32 mL
